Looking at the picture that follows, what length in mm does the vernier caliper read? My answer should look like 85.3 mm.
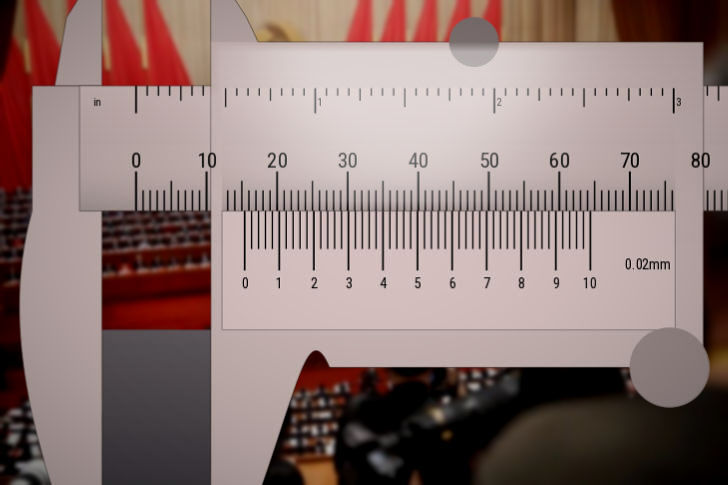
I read 15.4 mm
